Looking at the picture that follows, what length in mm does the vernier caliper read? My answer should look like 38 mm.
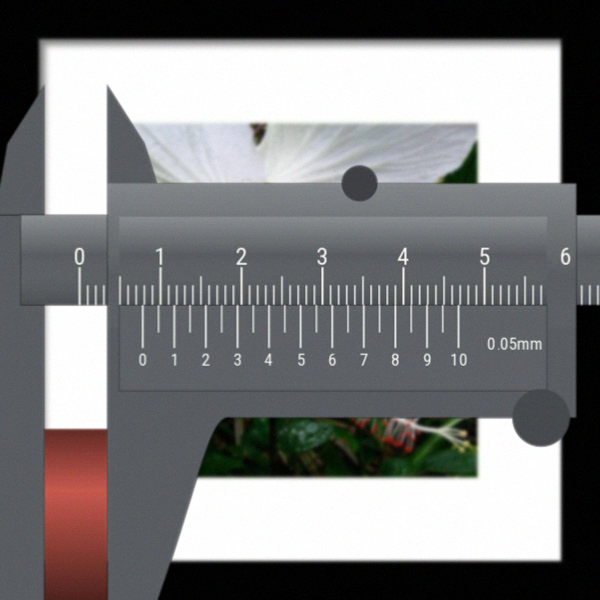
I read 7.8 mm
